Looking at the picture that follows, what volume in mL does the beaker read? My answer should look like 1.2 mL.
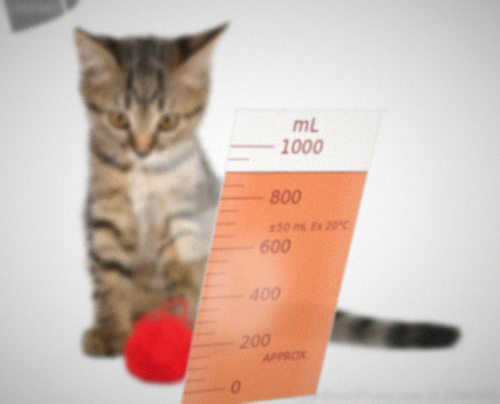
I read 900 mL
